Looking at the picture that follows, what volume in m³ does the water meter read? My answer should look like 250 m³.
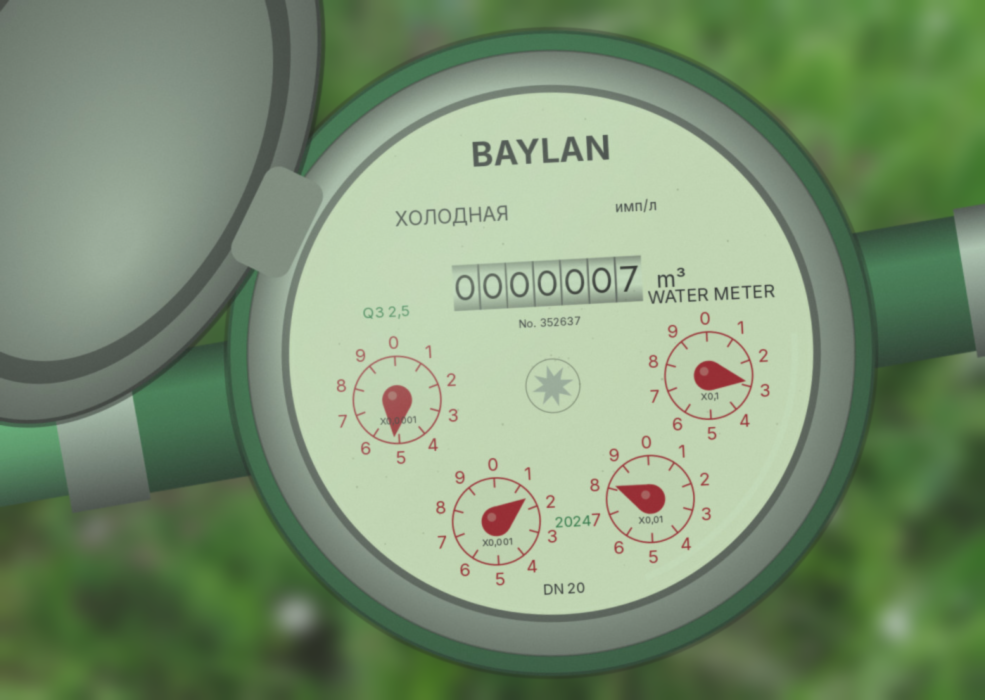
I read 7.2815 m³
